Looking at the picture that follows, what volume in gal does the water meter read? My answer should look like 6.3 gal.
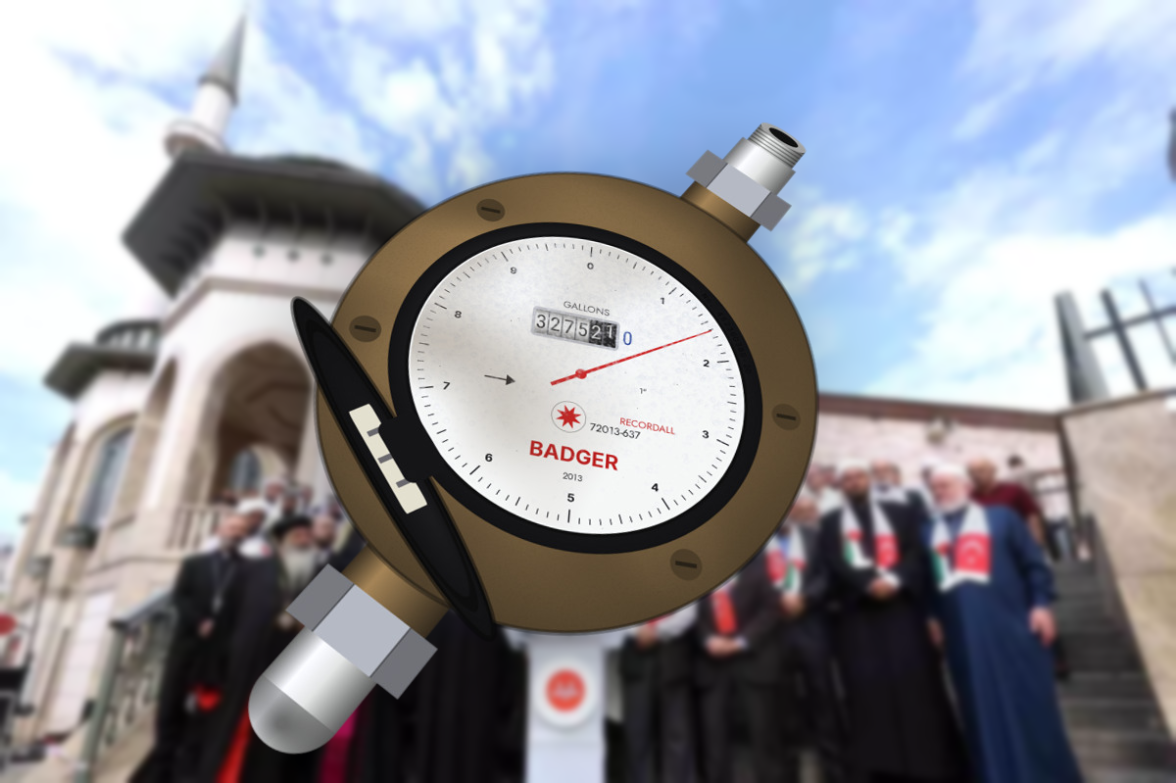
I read 3275211.6 gal
